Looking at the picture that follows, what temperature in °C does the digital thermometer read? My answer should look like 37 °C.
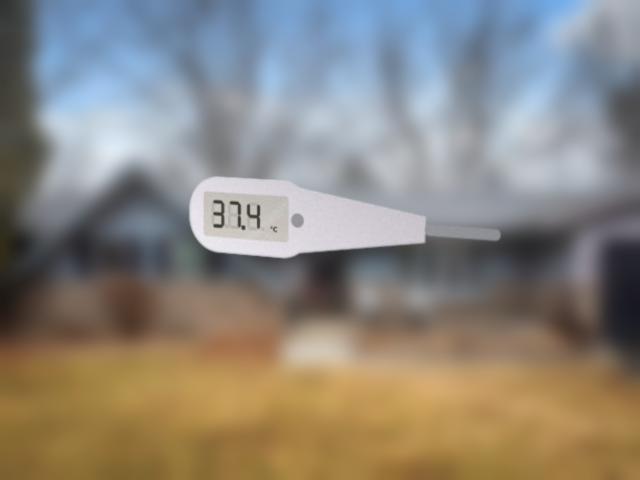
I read 37.4 °C
